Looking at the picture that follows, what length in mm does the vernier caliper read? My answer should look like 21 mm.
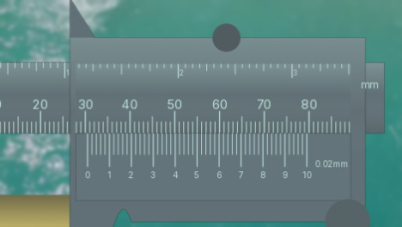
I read 30.5 mm
